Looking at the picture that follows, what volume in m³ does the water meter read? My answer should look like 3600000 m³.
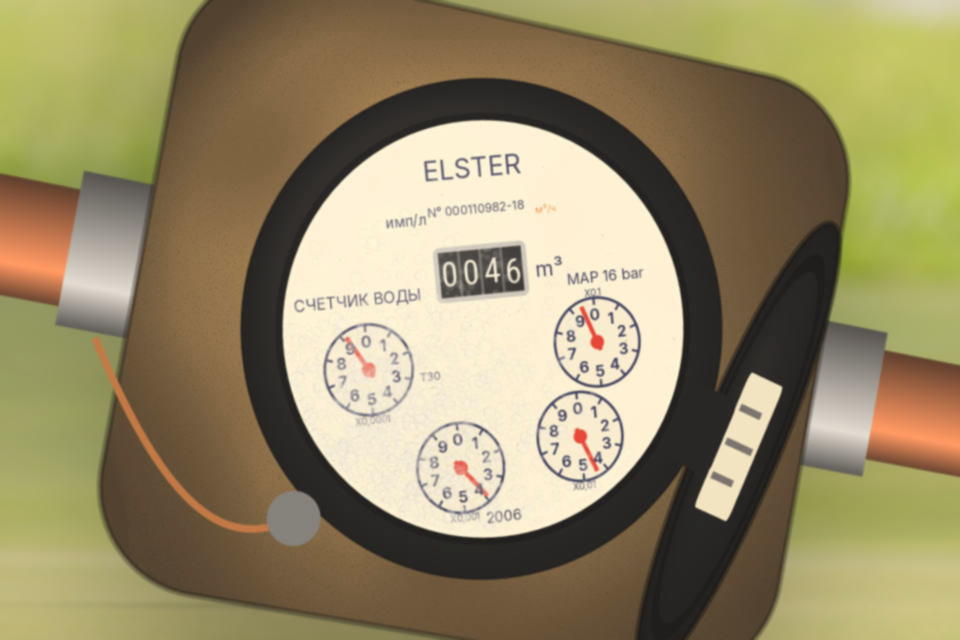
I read 45.9439 m³
